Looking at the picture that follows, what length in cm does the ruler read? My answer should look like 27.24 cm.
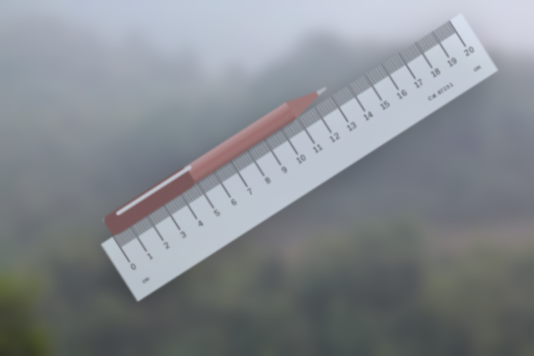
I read 13 cm
